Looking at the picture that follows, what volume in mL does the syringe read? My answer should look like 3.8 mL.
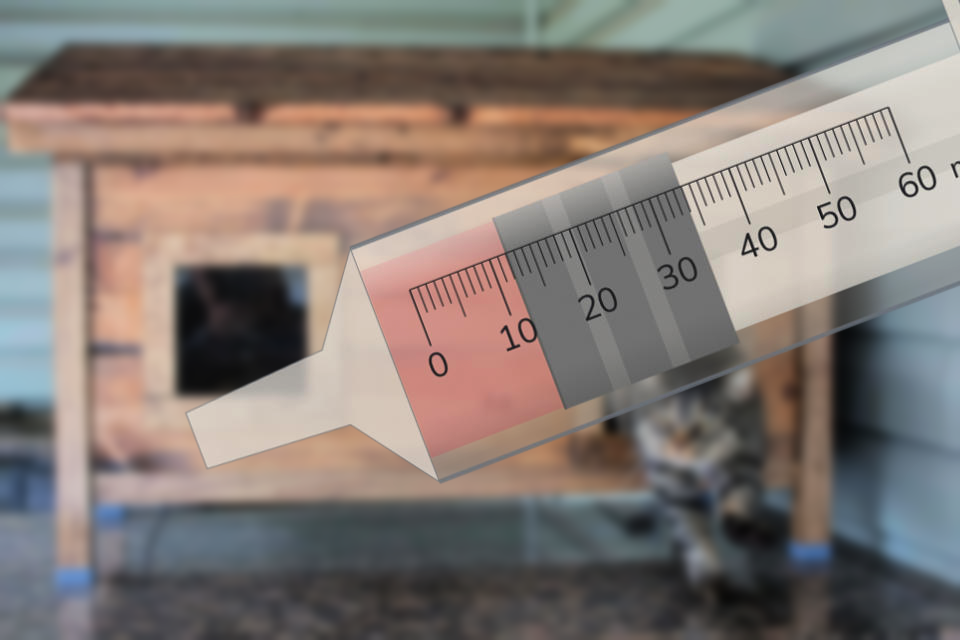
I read 12 mL
